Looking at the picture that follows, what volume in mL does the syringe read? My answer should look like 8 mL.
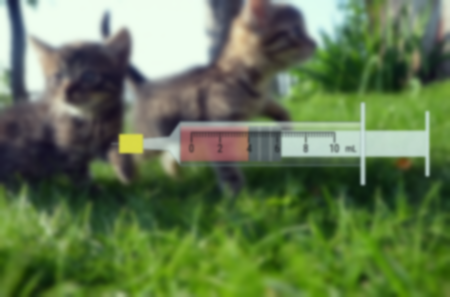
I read 4 mL
